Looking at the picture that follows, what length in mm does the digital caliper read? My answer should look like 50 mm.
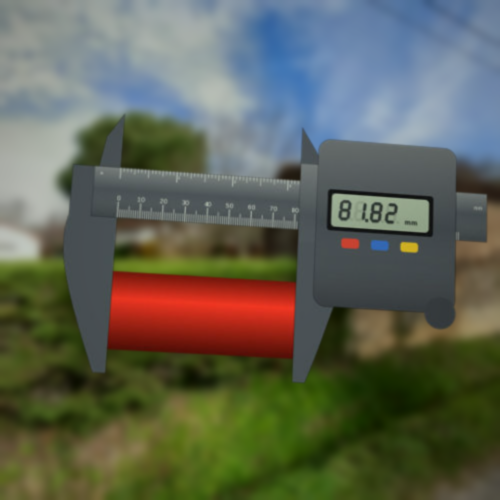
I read 81.82 mm
